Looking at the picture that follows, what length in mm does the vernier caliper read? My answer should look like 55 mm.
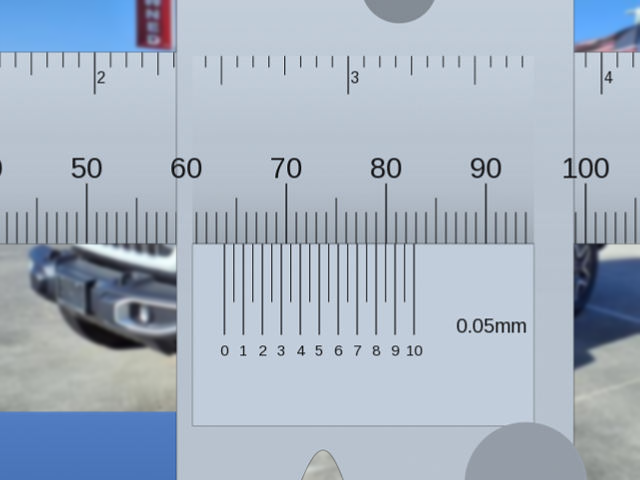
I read 63.8 mm
